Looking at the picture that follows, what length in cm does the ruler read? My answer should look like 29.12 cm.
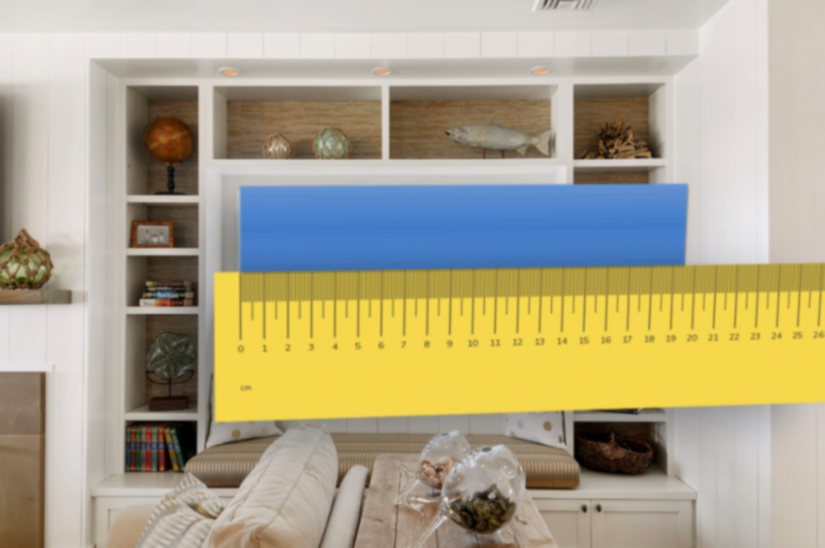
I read 19.5 cm
